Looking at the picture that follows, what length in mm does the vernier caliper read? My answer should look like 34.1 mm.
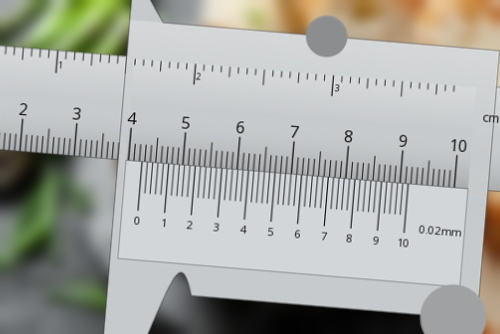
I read 42.5 mm
